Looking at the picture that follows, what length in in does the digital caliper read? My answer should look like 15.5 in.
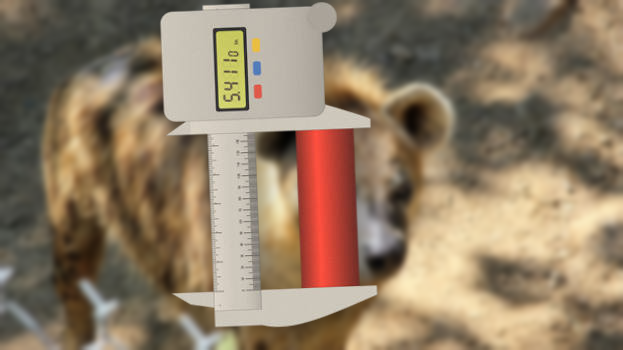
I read 5.4110 in
